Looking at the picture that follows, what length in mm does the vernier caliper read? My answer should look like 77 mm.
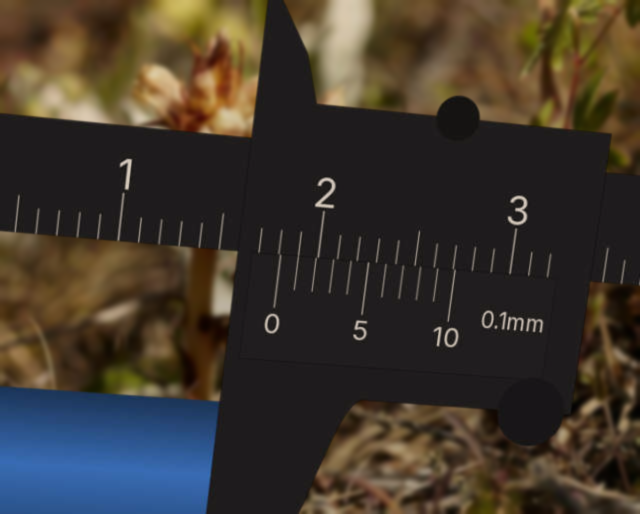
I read 18.1 mm
